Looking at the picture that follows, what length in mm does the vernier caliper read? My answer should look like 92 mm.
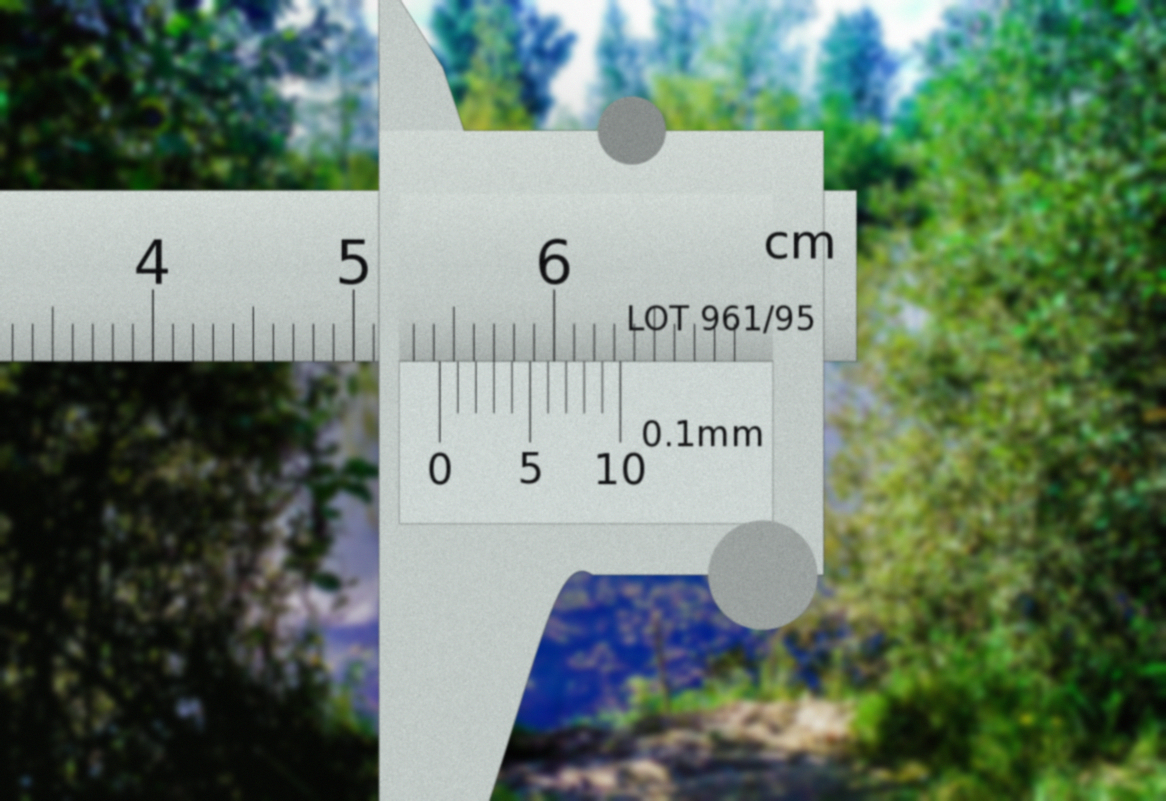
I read 54.3 mm
